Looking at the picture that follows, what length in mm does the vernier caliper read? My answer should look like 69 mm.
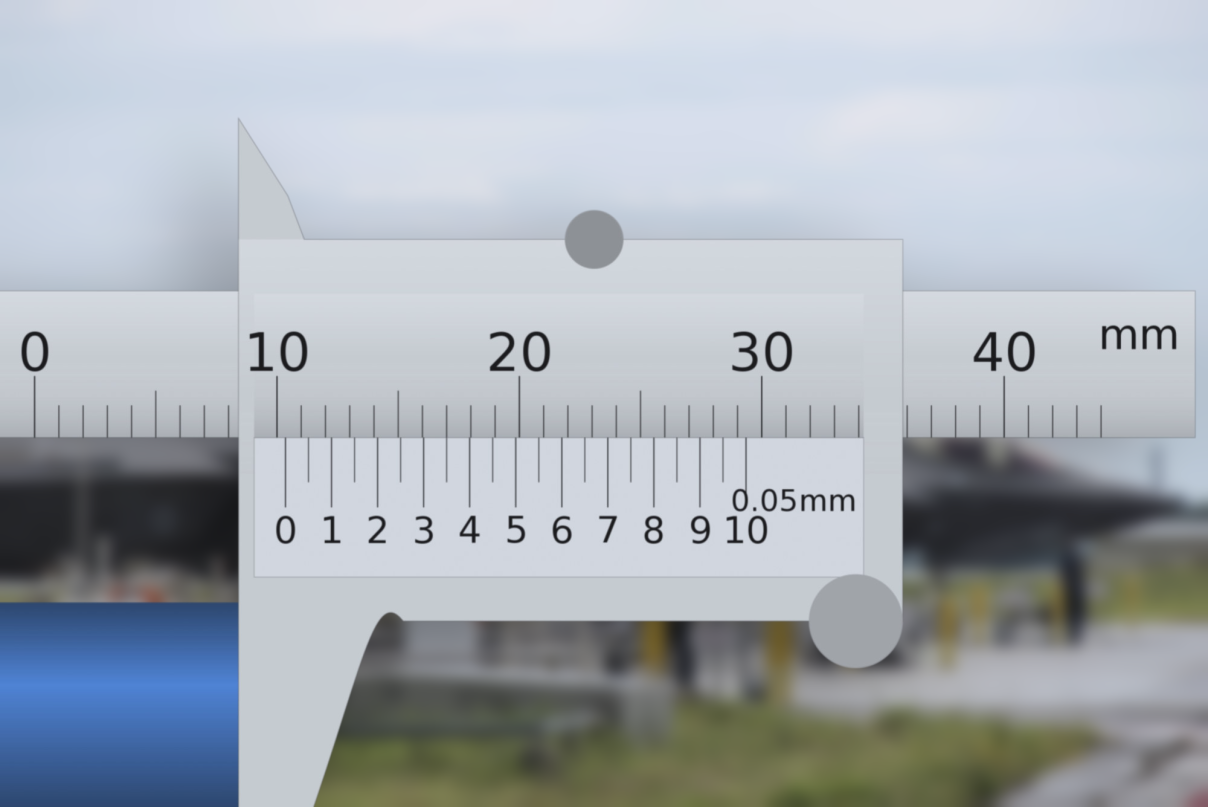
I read 10.35 mm
